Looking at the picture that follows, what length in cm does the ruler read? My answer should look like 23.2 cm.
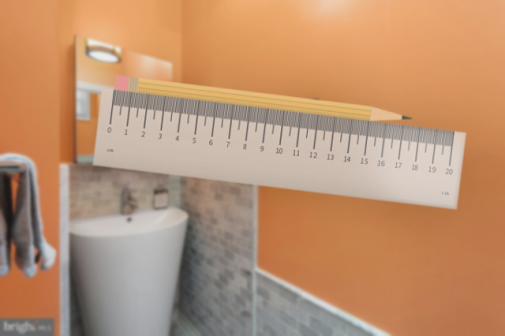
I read 17.5 cm
